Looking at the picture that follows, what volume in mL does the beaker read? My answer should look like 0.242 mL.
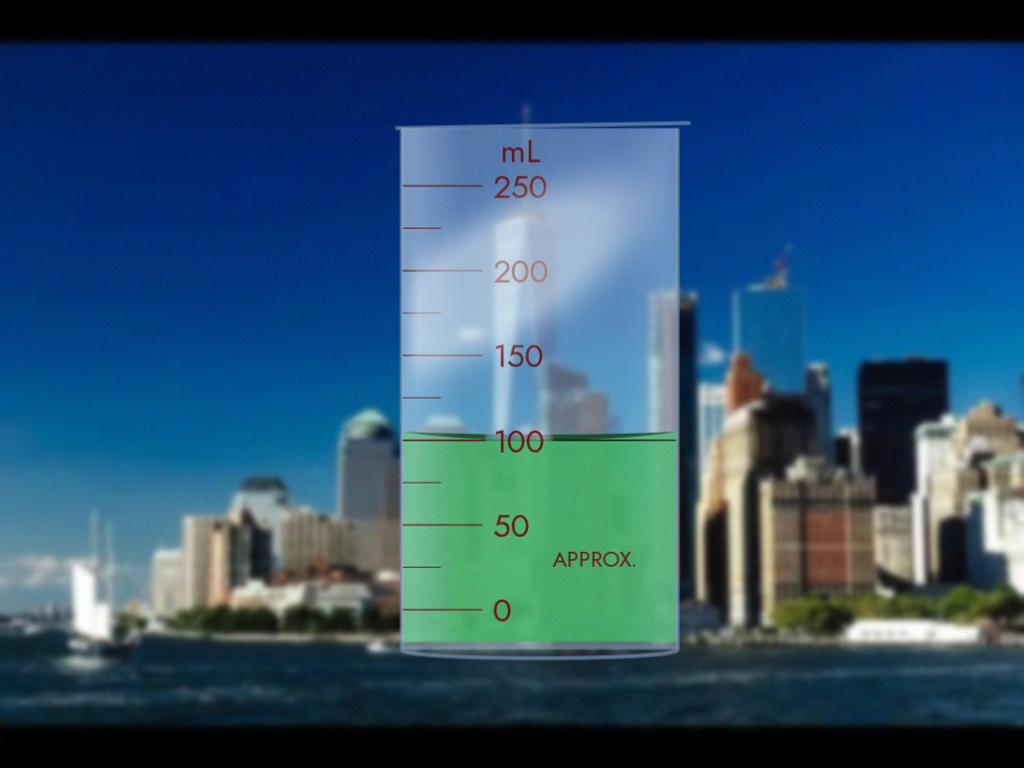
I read 100 mL
